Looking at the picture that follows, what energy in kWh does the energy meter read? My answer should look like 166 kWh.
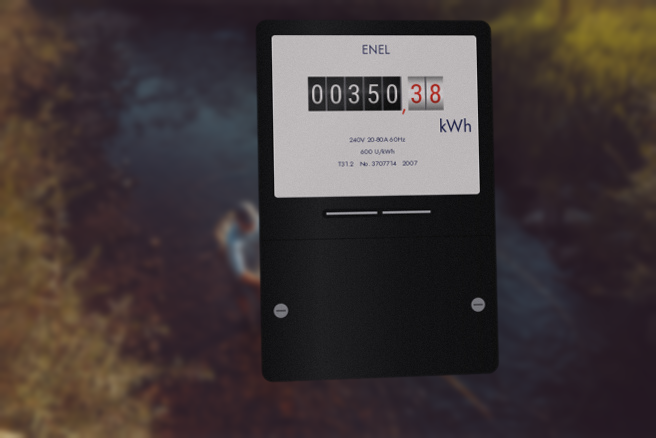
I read 350.38 kWh
